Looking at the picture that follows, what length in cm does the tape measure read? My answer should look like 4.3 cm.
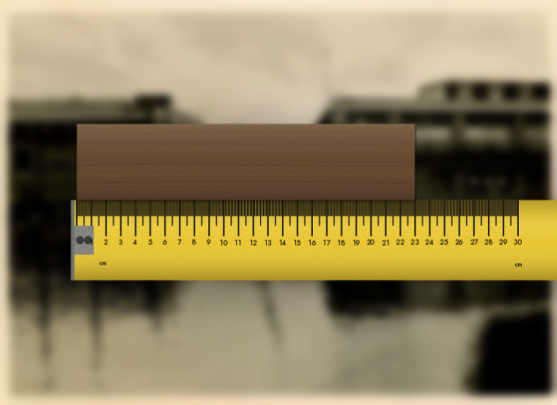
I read 23 cm
